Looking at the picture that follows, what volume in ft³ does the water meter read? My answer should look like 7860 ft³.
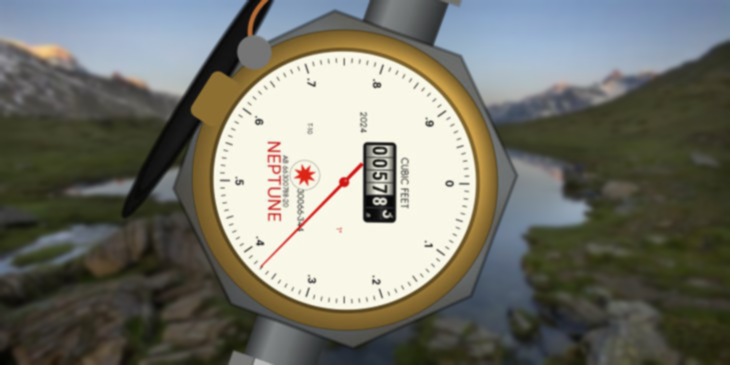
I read 5783.37 ft³
